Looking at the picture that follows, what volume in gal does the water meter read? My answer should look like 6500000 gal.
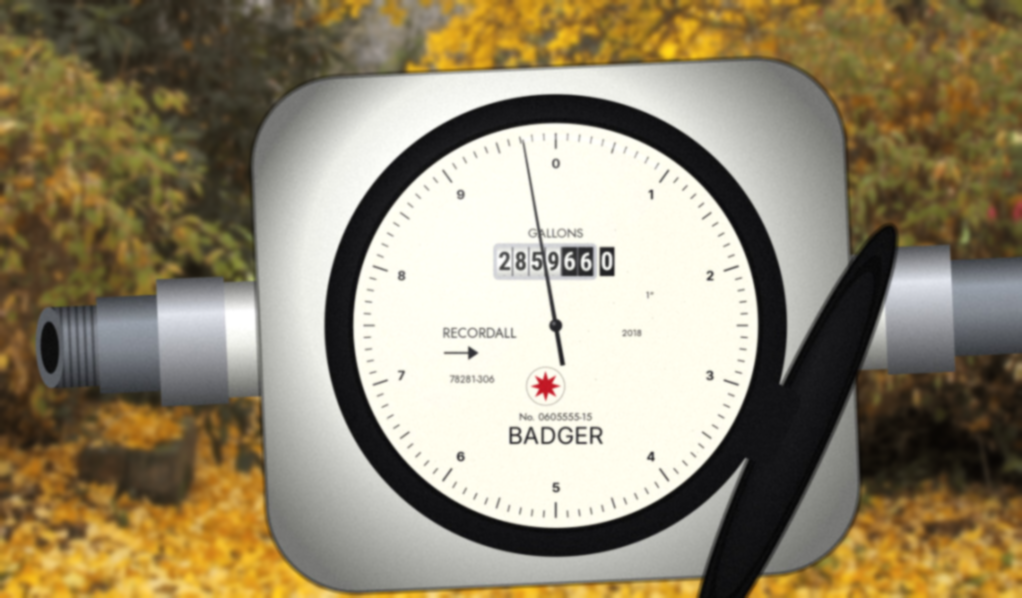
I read 2859659.7 gal
